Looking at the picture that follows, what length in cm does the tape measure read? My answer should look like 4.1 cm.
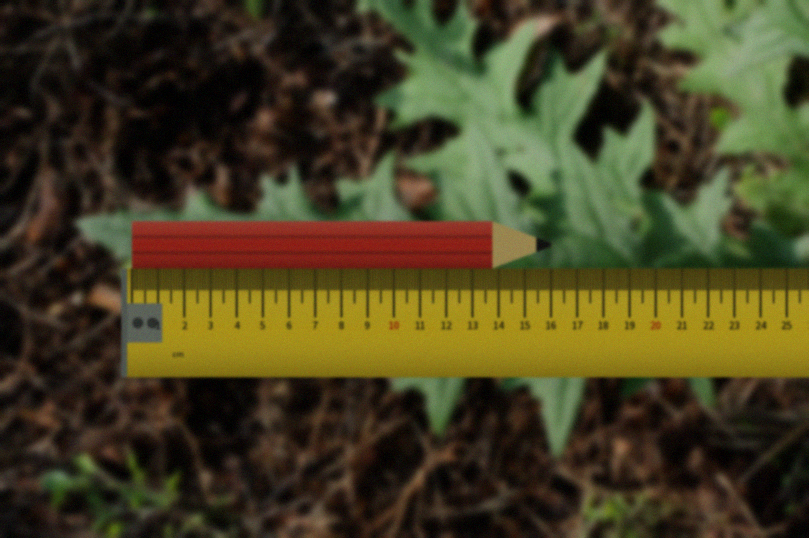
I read 16 cm
